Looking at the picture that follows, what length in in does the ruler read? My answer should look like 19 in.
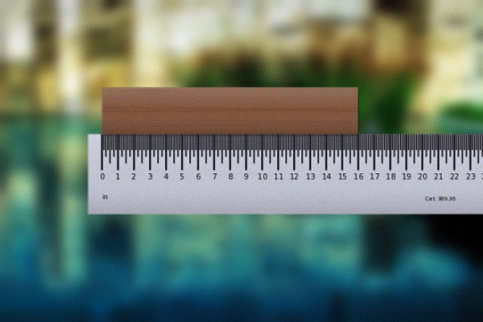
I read 16 in
